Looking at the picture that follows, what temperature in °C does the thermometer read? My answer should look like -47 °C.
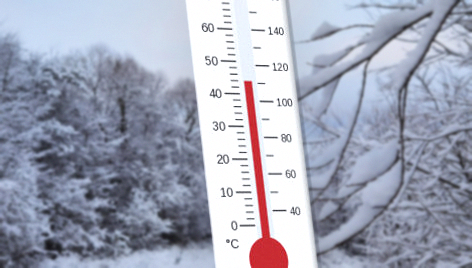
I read 44 °C
